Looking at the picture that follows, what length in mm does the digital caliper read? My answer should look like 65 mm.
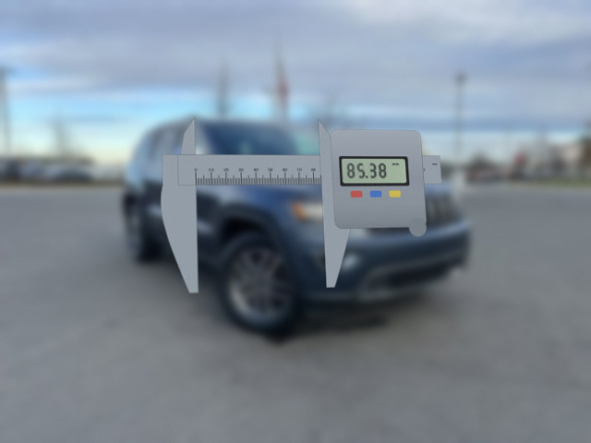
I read 85.38 mm
